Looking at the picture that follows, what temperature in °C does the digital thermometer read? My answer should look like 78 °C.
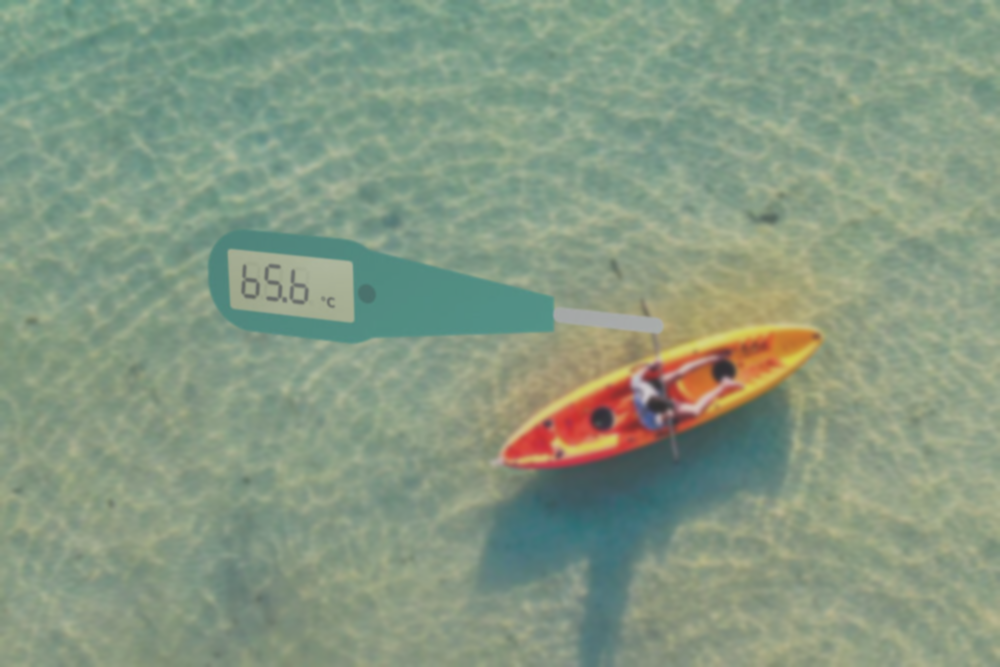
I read 65.6 °C
